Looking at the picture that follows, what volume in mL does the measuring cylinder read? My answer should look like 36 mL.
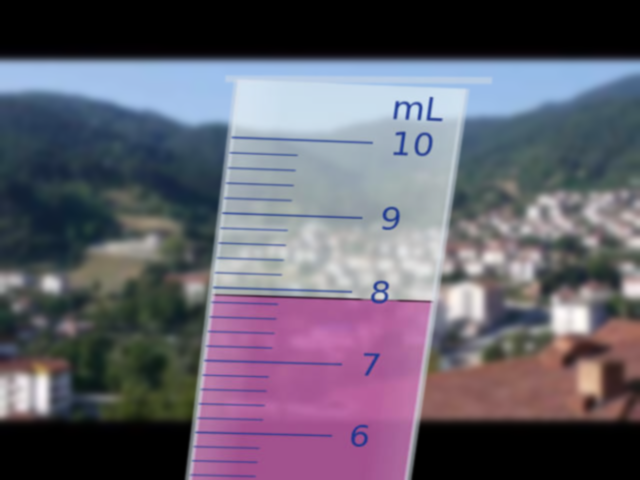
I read 7.9 mL
